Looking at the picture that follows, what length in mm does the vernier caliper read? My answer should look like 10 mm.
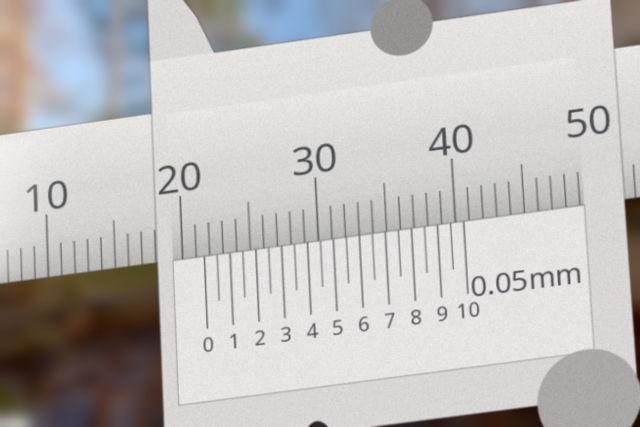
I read 21.6 mm
